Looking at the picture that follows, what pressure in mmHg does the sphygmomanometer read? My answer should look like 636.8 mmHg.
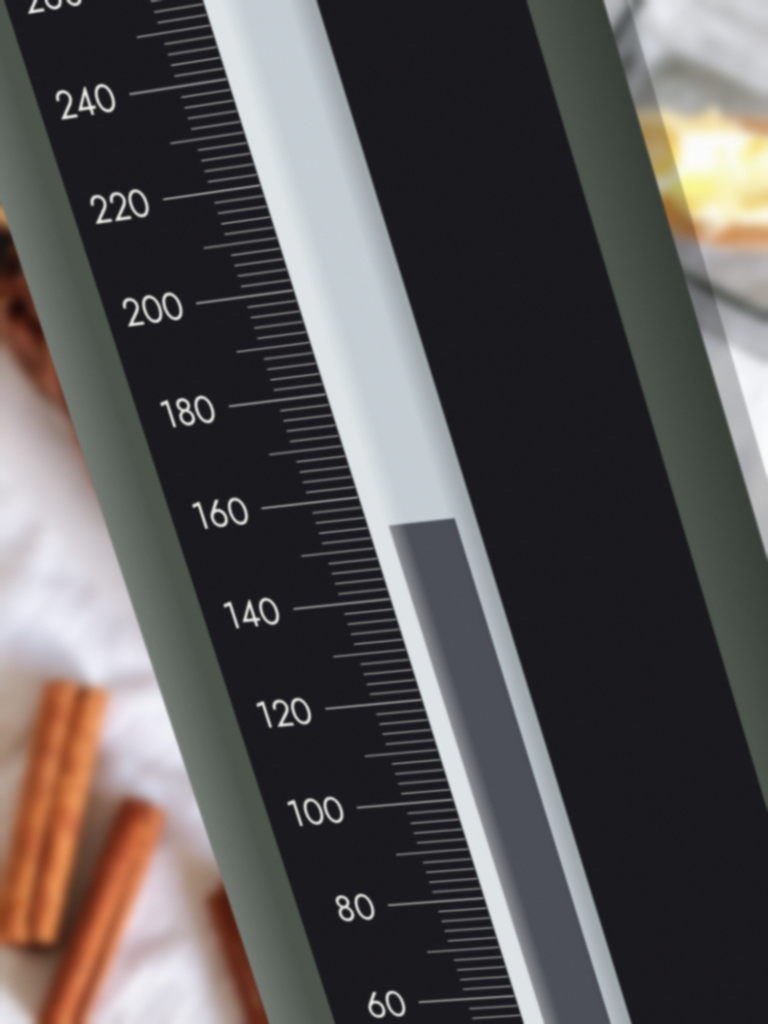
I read 154 mmHg
